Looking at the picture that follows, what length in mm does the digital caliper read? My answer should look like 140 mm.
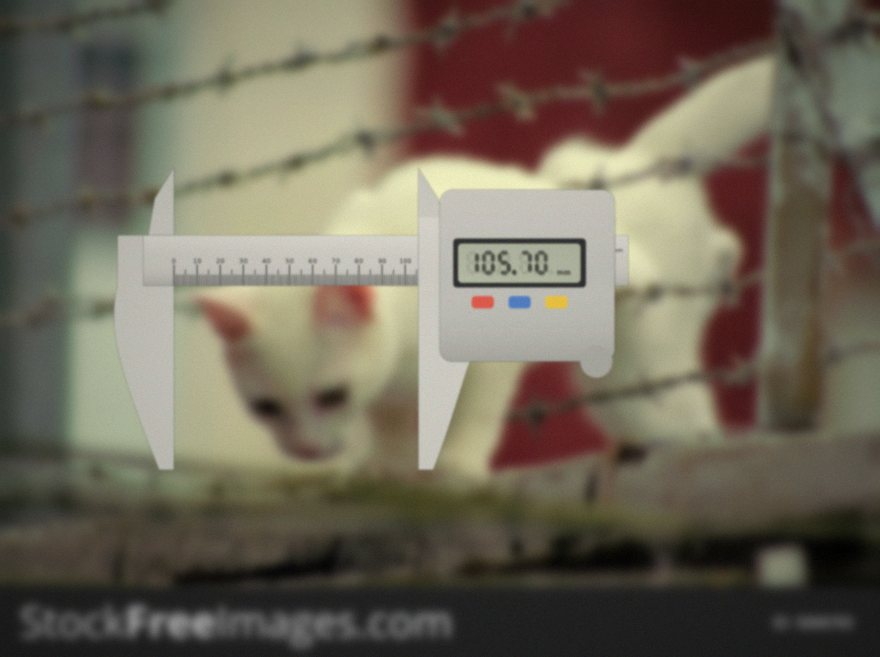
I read 105.70 mm
